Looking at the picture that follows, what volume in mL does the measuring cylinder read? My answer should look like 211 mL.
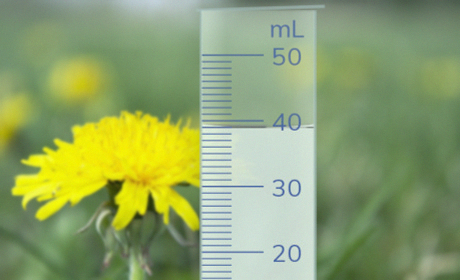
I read 39 mL
